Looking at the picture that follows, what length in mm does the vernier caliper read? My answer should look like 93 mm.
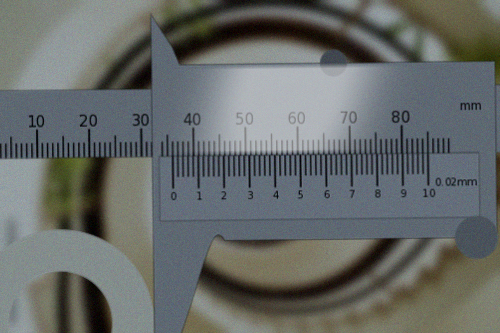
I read 36.0 mm
